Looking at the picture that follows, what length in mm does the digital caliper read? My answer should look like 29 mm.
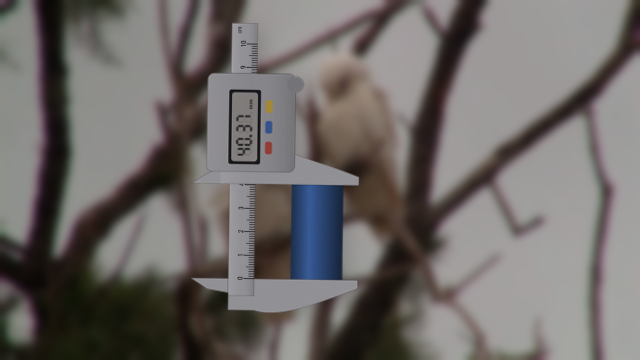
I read 40.37 mm
